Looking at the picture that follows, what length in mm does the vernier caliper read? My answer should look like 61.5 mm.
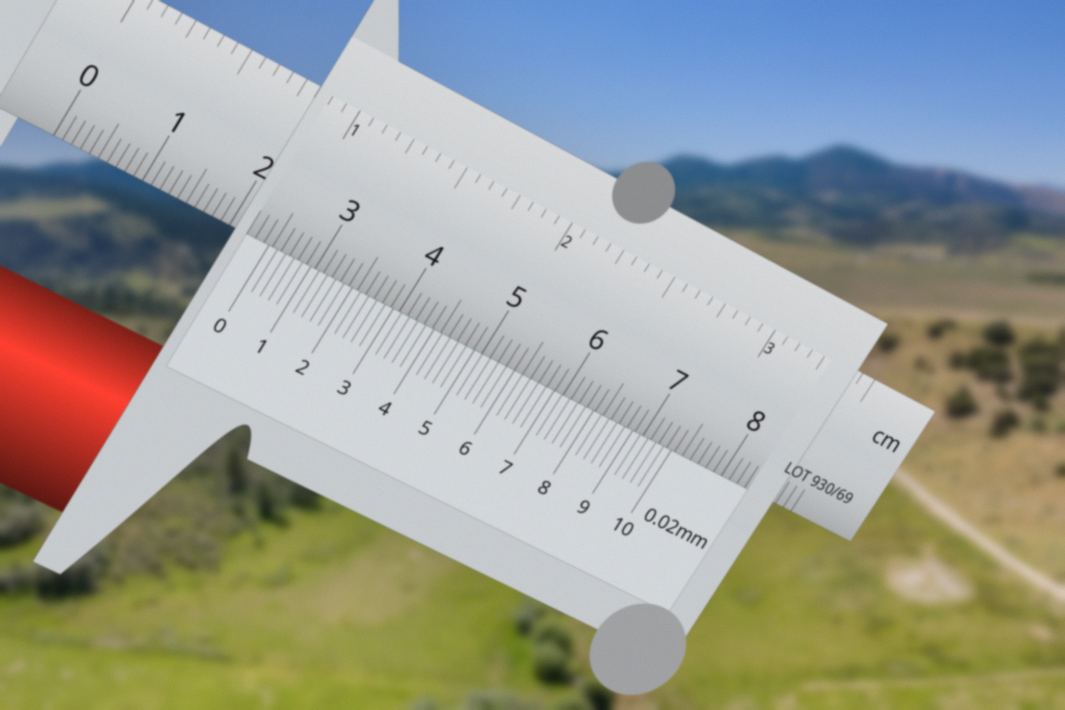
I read 24.6 mm
